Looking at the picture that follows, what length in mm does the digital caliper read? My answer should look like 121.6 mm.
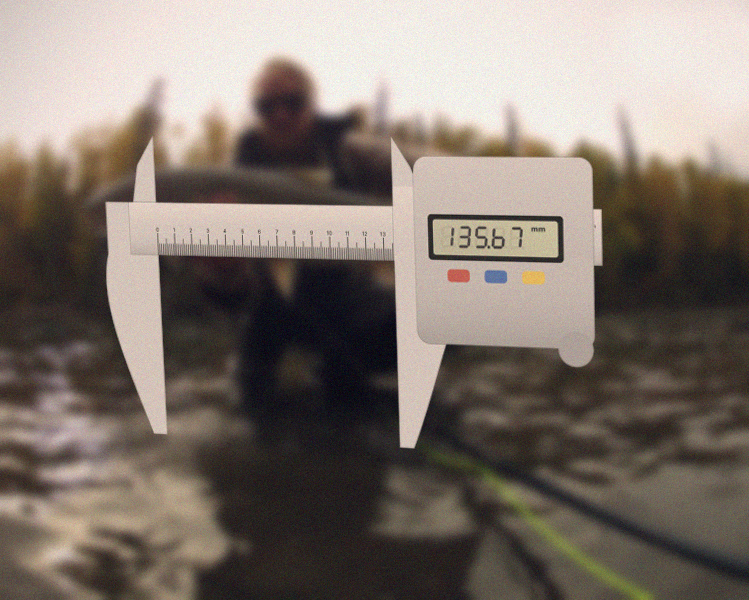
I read 135.67 mm
